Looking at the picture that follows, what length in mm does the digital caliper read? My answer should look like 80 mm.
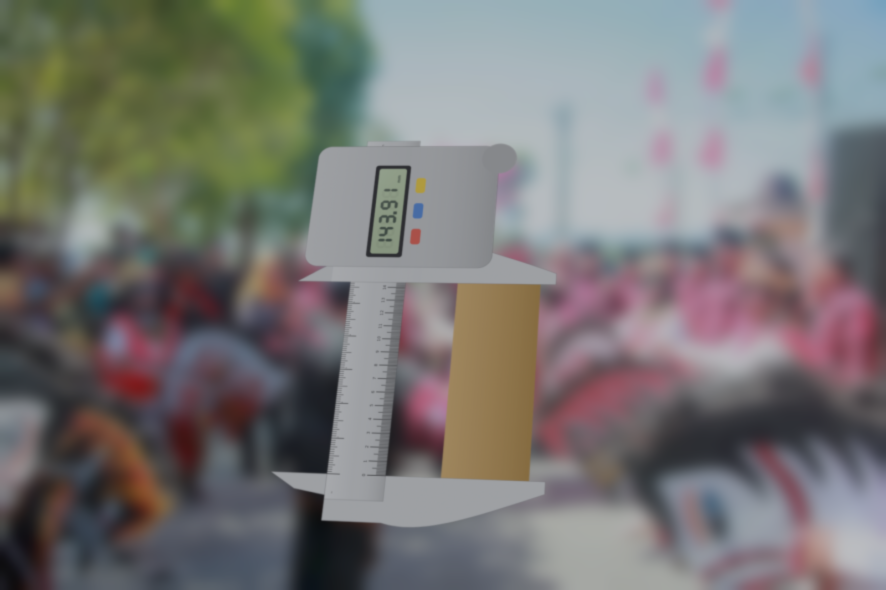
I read 143.91 mm
